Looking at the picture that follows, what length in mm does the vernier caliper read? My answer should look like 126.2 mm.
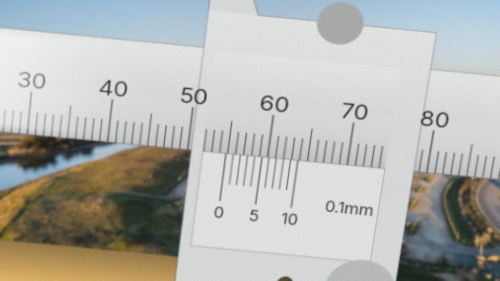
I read 54.8 mm
